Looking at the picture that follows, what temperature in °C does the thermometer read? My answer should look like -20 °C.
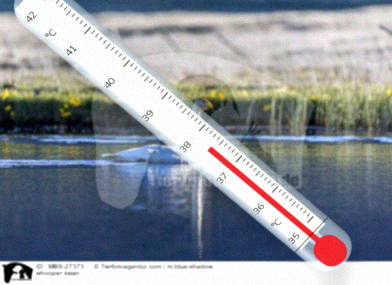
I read 37.6 °C
